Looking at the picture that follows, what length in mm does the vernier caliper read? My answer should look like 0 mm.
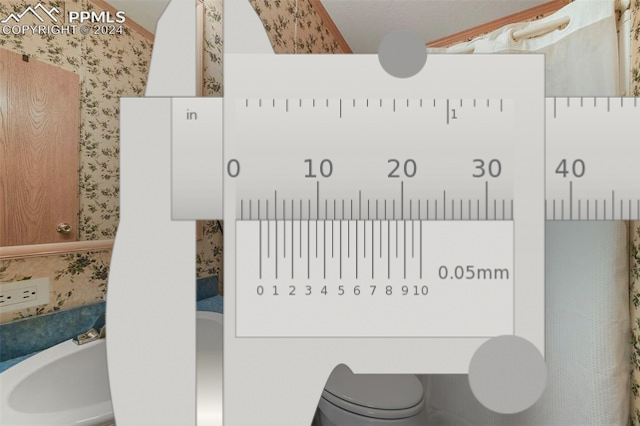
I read 3.2 mm
